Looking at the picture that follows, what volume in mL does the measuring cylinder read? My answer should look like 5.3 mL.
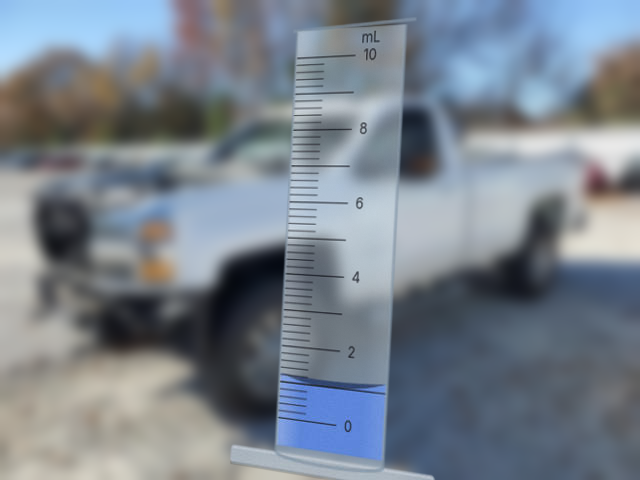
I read 1 mL
